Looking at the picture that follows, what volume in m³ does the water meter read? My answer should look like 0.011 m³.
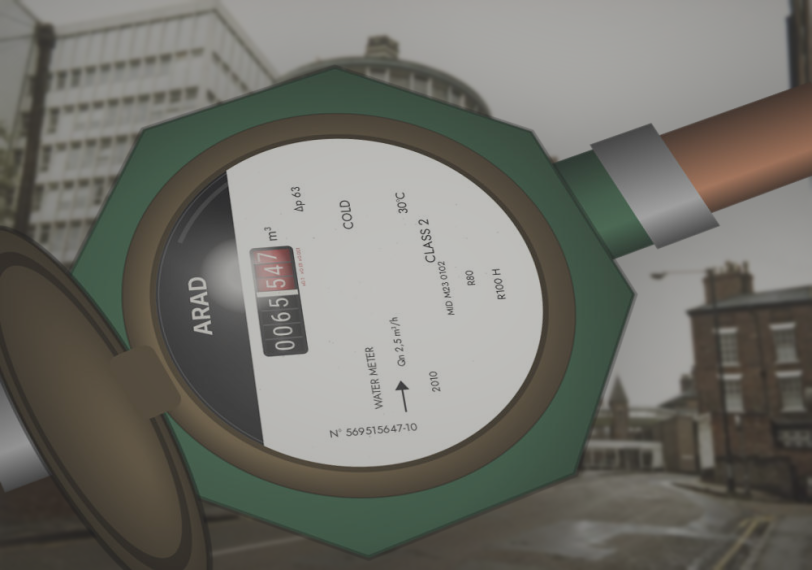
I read 65.547 m³
